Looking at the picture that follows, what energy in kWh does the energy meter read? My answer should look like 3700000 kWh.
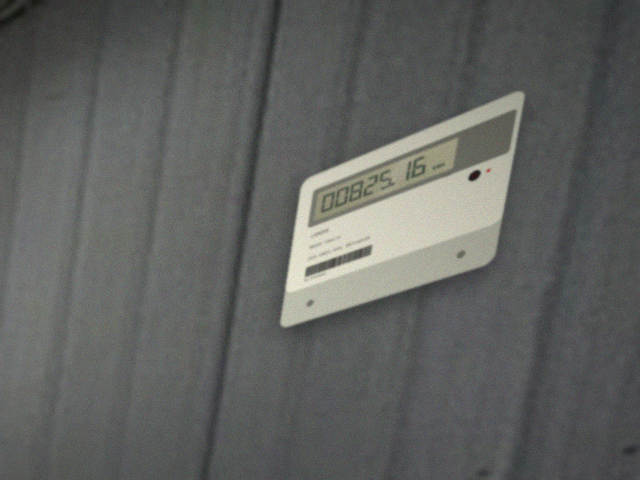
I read 825.16 kWh
